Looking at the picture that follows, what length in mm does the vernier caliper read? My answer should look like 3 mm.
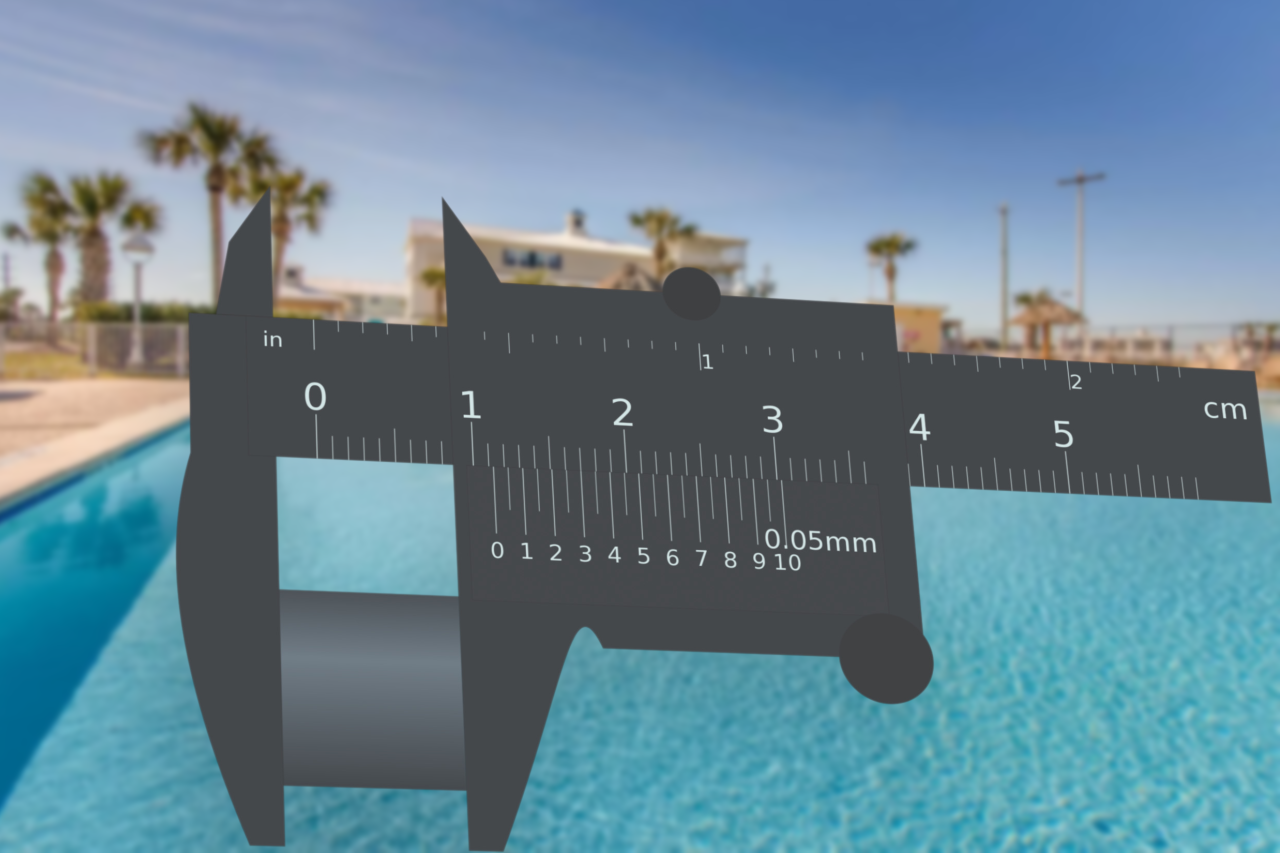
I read 11.3 mm
